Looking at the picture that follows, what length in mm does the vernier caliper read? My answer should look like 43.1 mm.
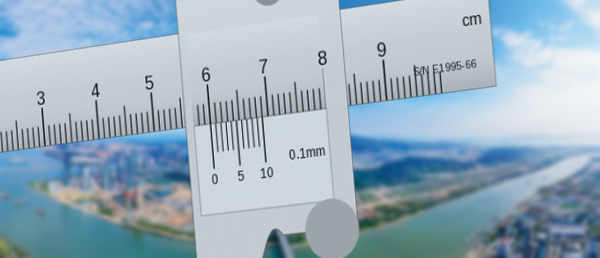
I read 60.0 mm
